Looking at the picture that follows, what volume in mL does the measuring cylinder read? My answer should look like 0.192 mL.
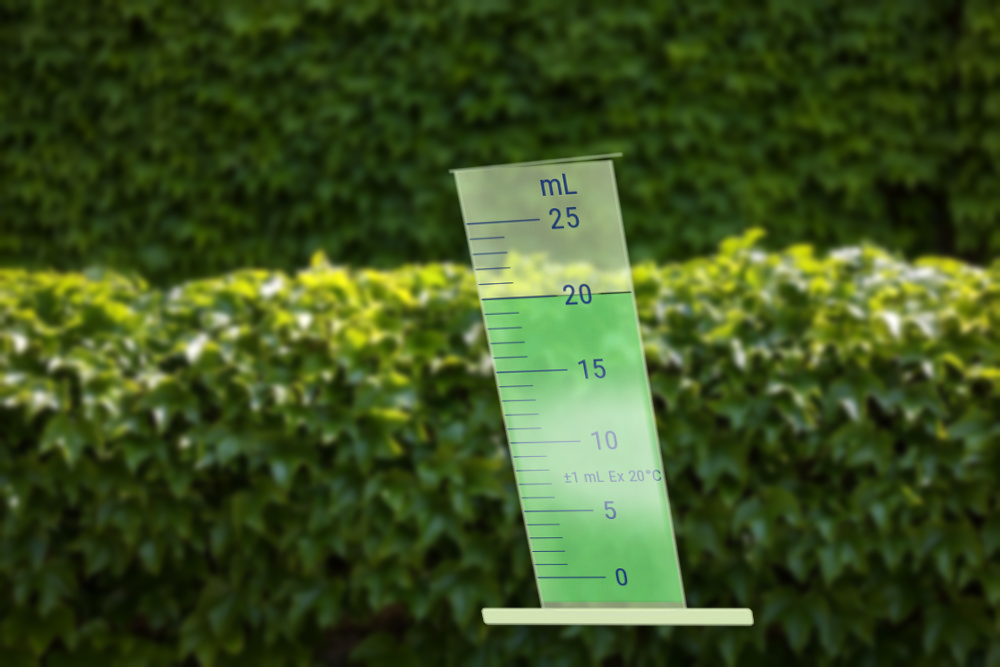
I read 20 mL
